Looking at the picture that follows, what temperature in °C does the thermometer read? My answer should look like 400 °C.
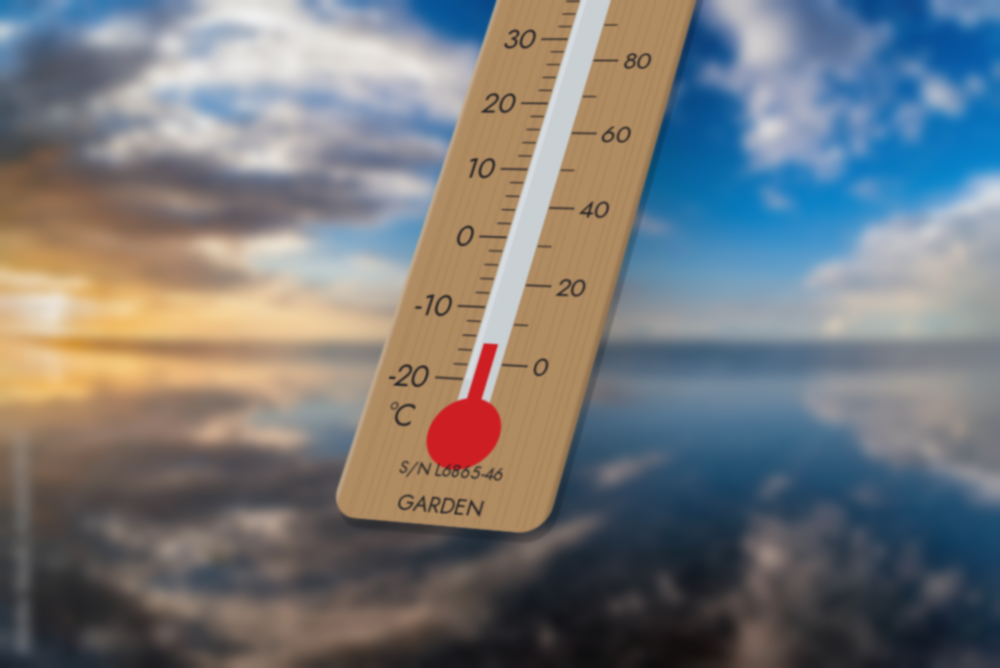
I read -15 °C
